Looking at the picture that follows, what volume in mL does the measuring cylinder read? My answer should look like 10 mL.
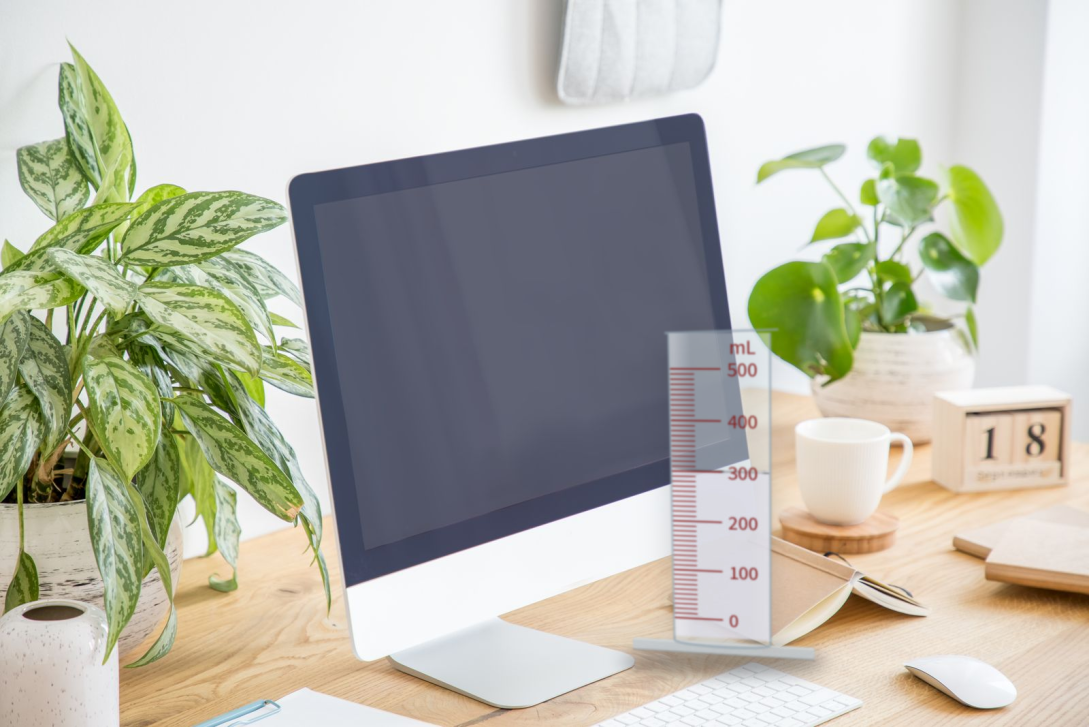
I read 300 mL
